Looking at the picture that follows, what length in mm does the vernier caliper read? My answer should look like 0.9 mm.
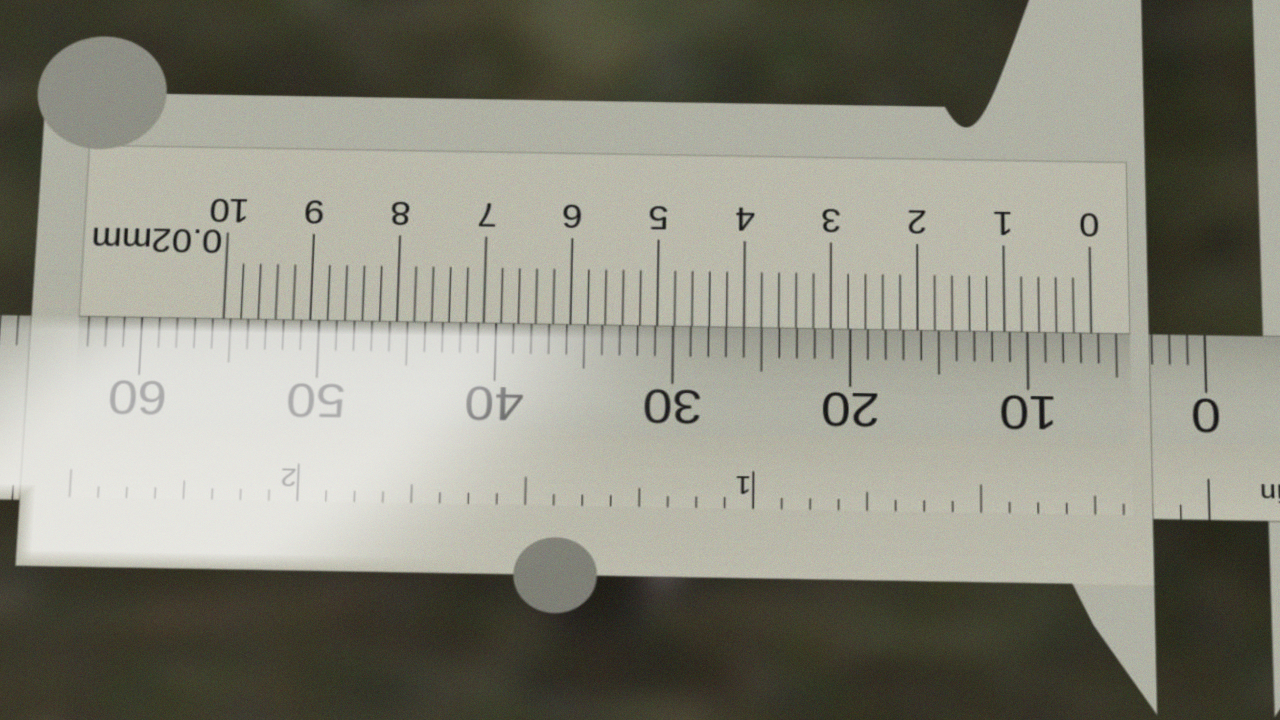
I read 6.4 mm
